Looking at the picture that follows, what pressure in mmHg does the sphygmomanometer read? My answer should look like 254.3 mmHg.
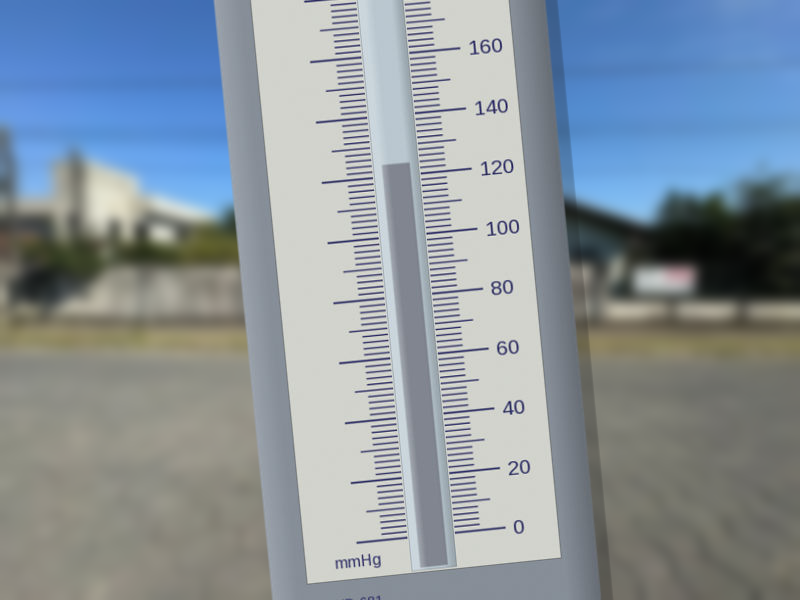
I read 124 mmHg
